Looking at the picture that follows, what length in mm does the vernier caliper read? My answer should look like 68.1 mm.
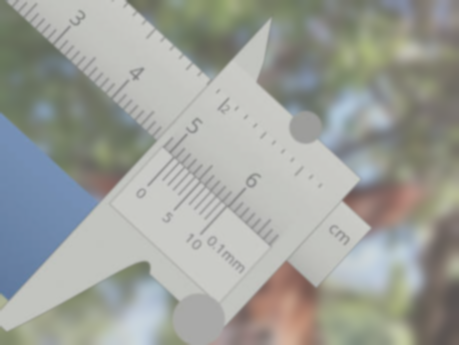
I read 50.8 mm
